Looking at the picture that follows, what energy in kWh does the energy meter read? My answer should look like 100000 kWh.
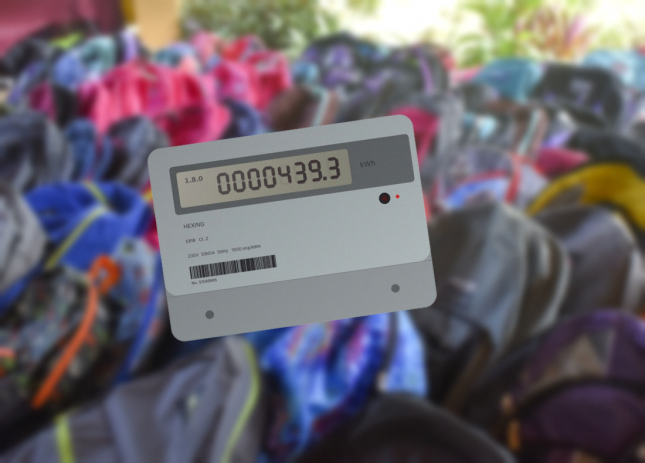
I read 439.3 kWh
